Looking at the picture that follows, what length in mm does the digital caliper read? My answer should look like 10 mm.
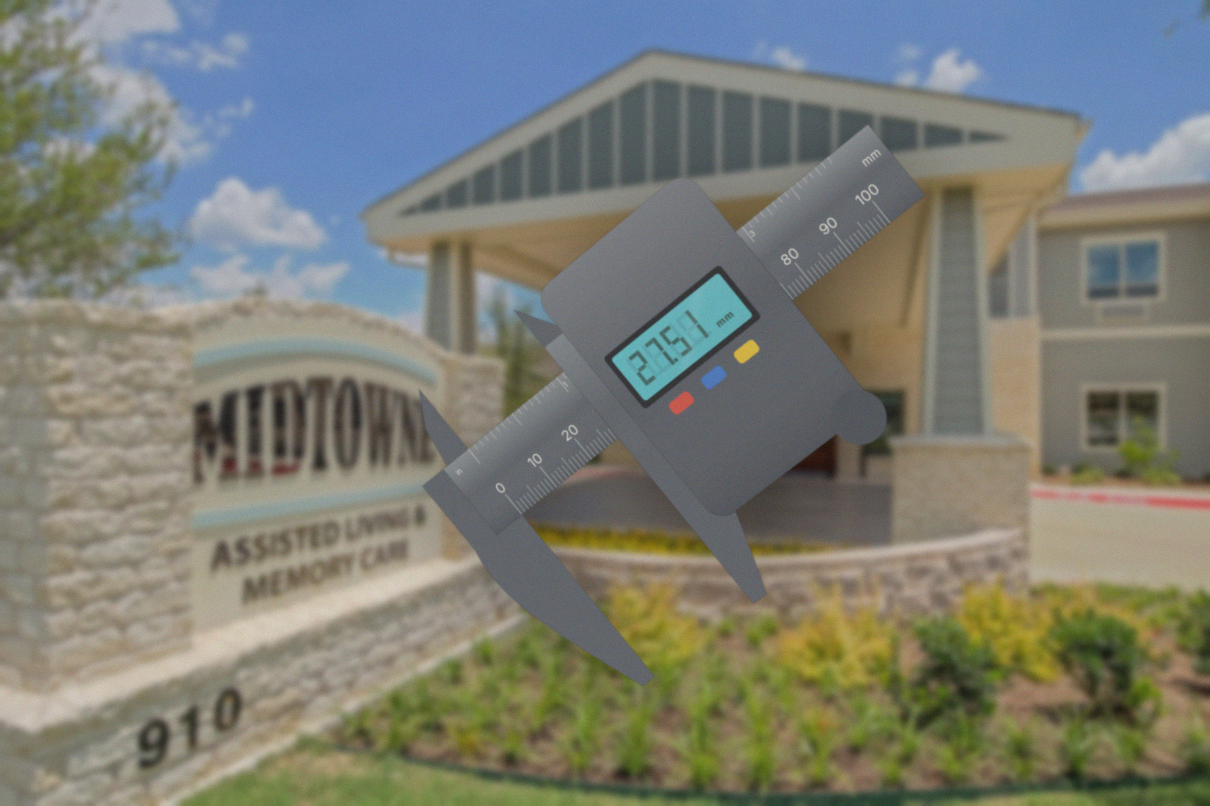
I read 27.51 mm
